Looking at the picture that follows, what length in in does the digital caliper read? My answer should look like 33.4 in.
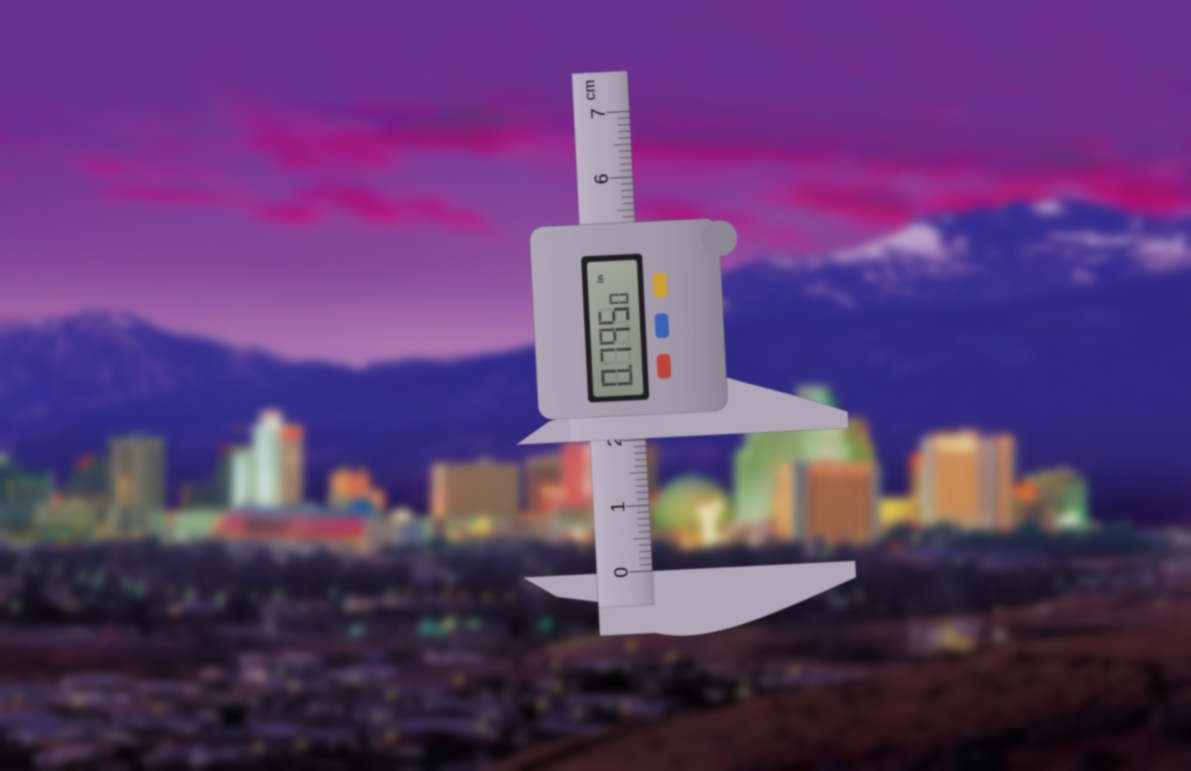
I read 0.7950 in
